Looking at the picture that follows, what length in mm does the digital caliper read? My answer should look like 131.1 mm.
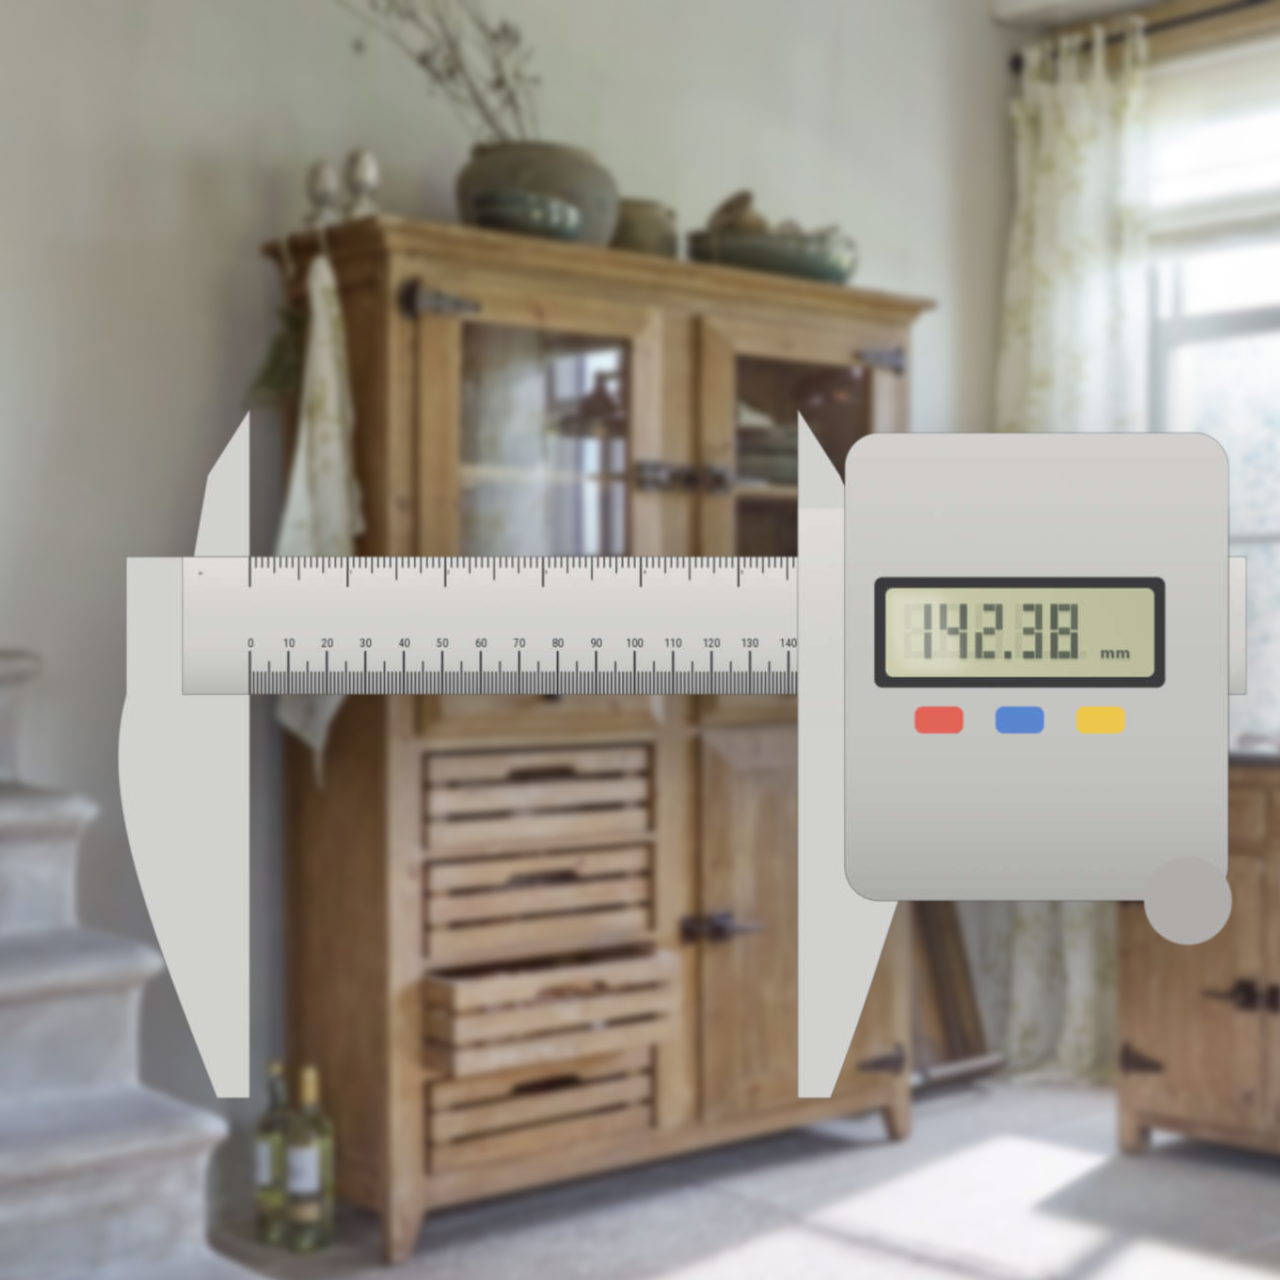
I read 142.38 mm
